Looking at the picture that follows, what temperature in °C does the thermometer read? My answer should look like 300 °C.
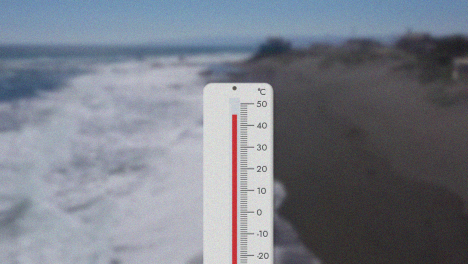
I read 45 °C
